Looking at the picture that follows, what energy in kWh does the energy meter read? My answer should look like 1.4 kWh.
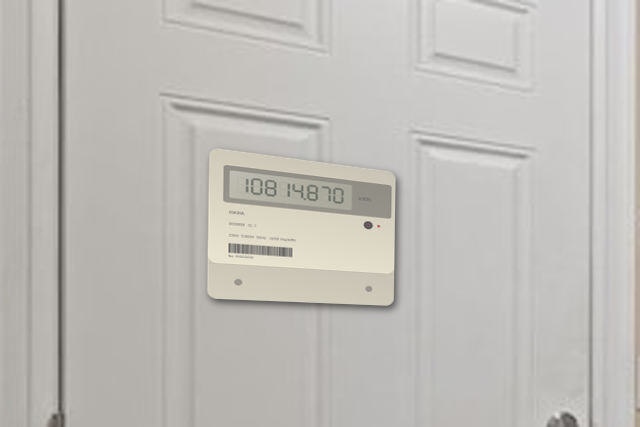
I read 10814.870 kWh
